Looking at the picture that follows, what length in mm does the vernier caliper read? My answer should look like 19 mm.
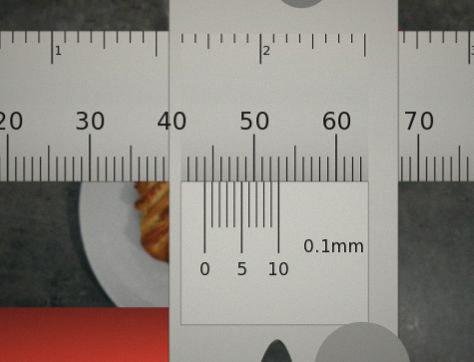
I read 44.0 mm
